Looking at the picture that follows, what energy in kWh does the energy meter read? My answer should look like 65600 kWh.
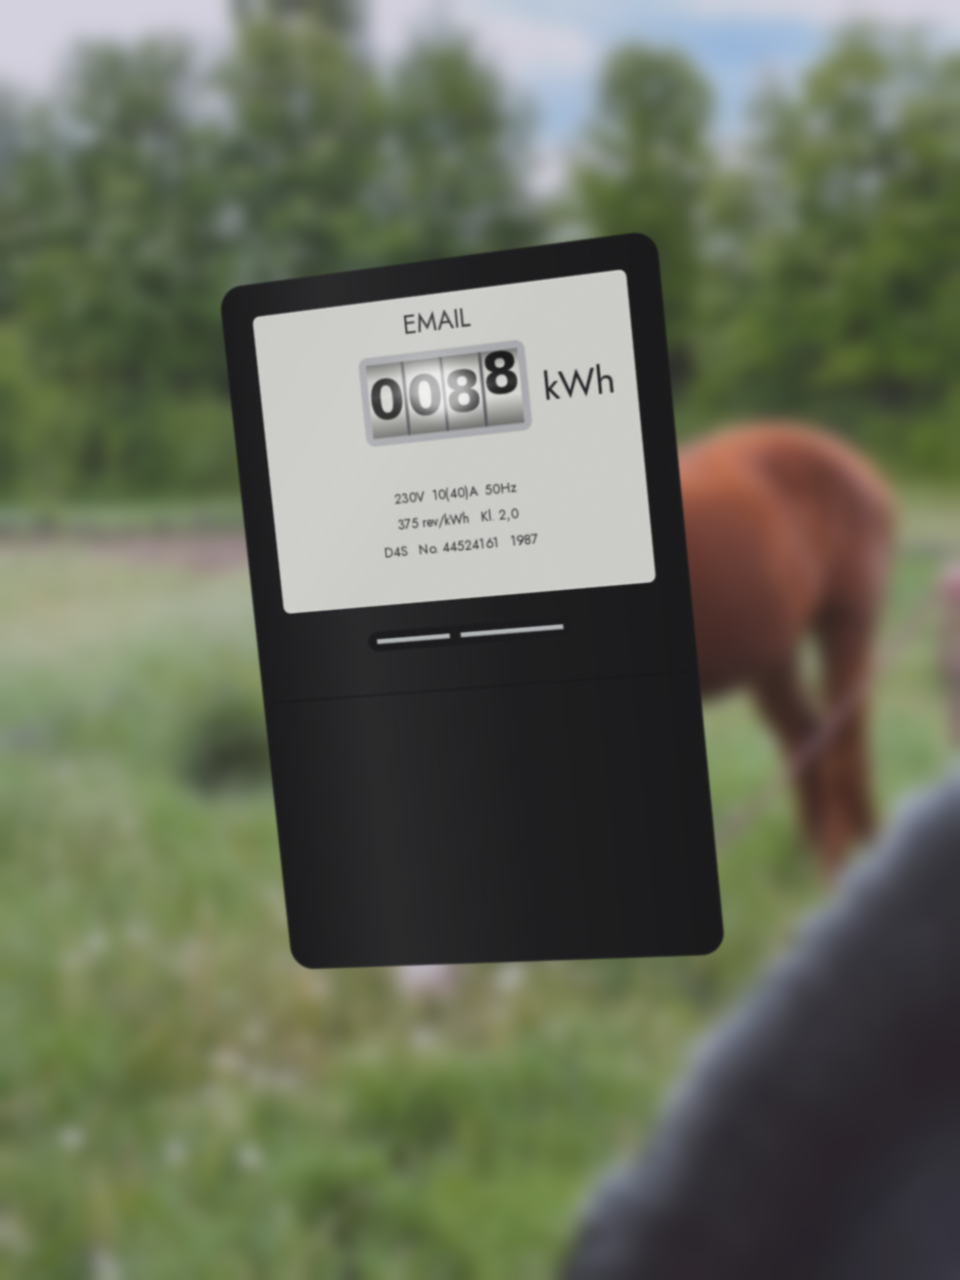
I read 88 kWh
